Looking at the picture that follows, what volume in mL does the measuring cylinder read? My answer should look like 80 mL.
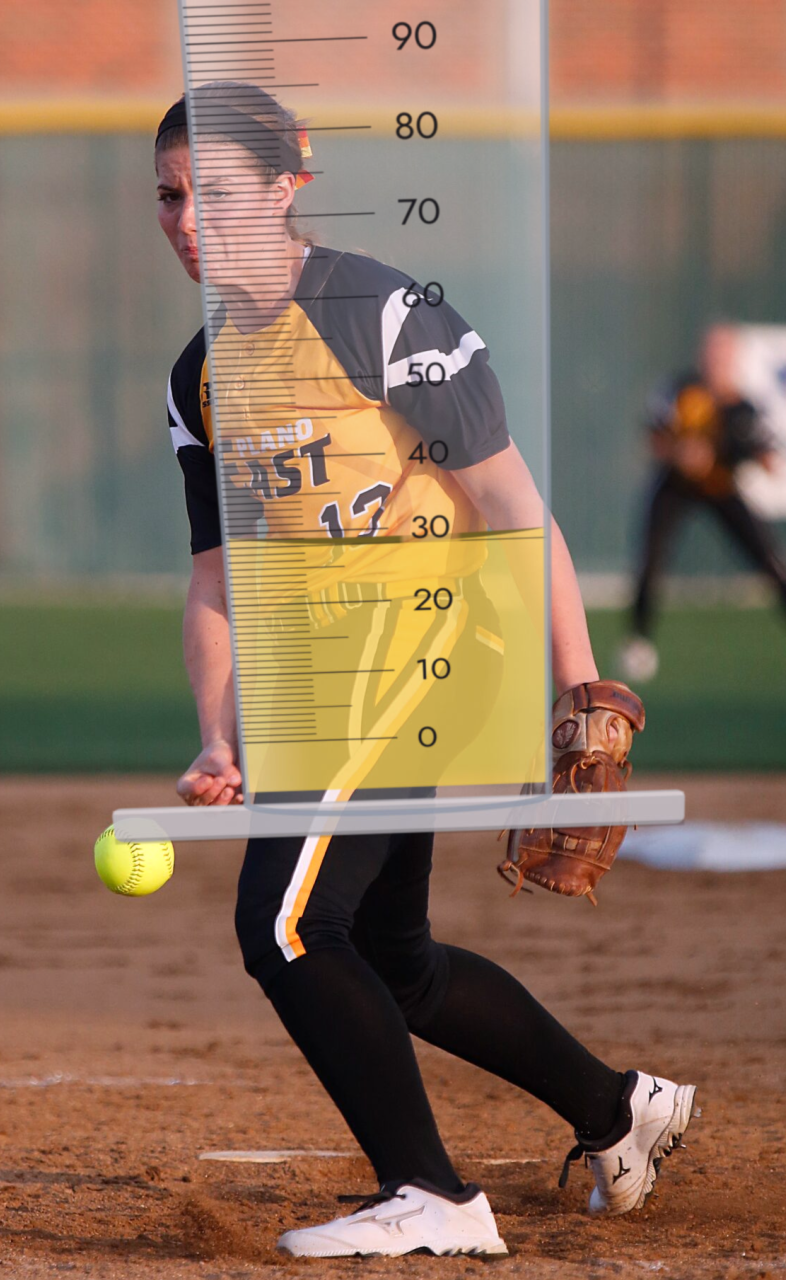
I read 28 mL
